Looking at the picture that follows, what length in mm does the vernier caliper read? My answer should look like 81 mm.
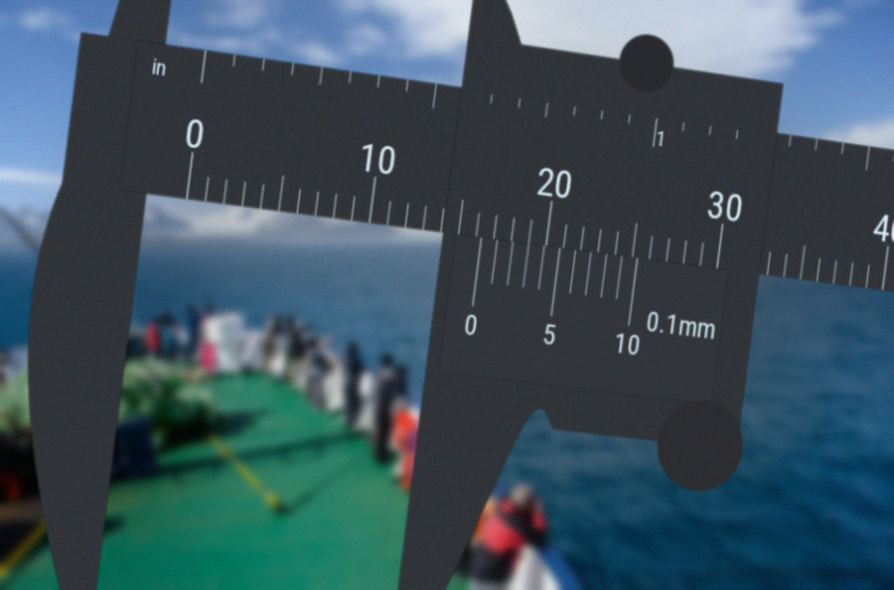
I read 16.3 mm
